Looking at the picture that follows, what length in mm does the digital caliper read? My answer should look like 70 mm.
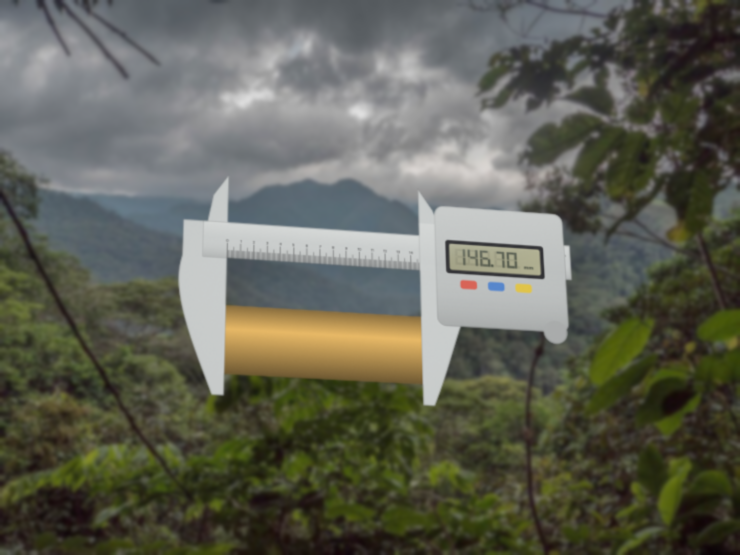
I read 146.70 mm
